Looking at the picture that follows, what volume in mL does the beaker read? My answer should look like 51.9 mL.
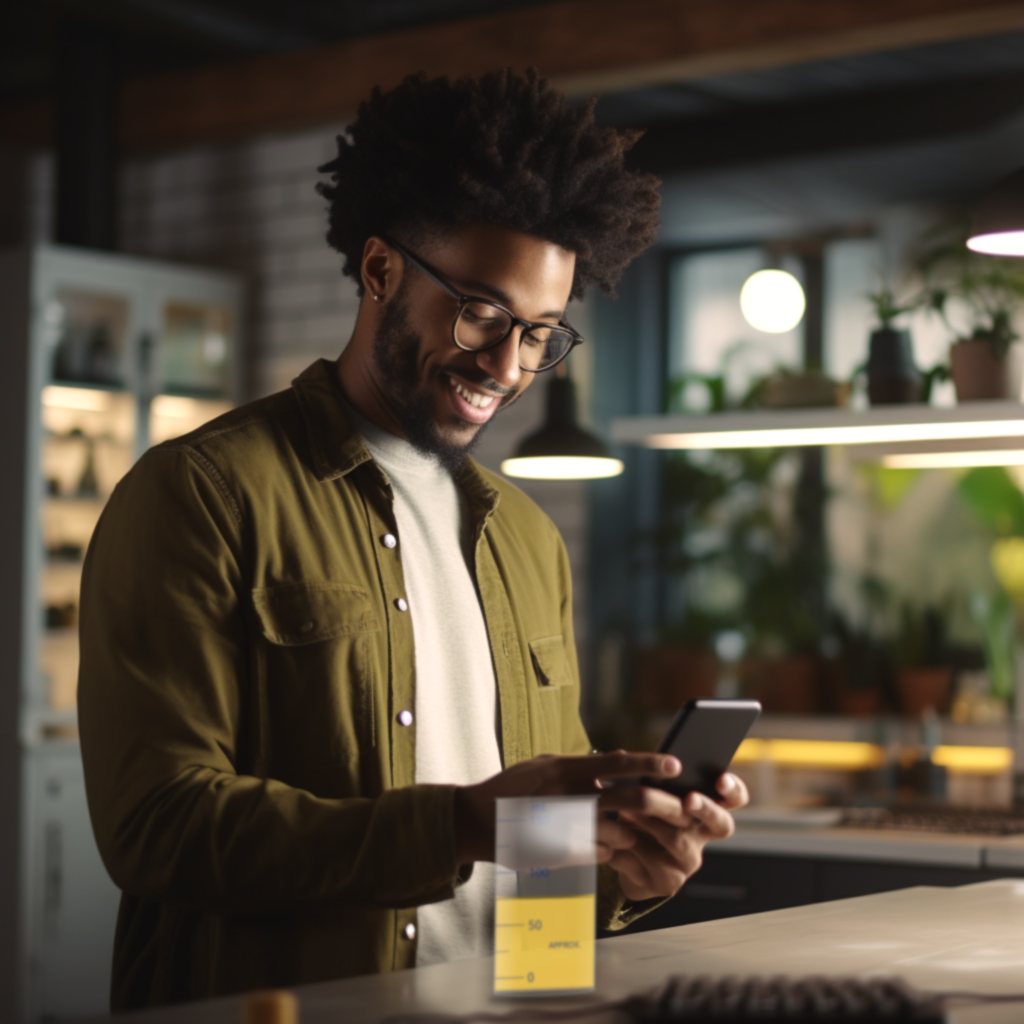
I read 75 mL
